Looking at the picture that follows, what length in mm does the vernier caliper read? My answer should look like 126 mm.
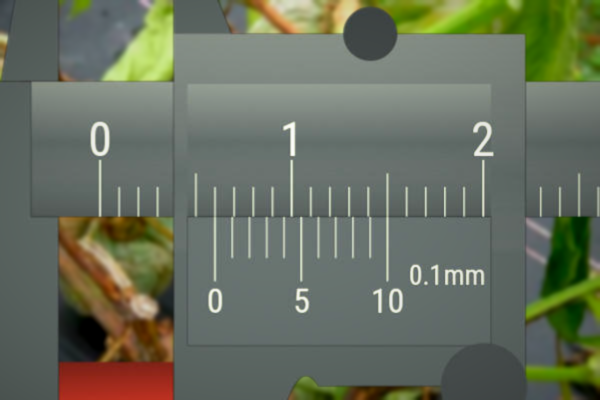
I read 6.0 mm
